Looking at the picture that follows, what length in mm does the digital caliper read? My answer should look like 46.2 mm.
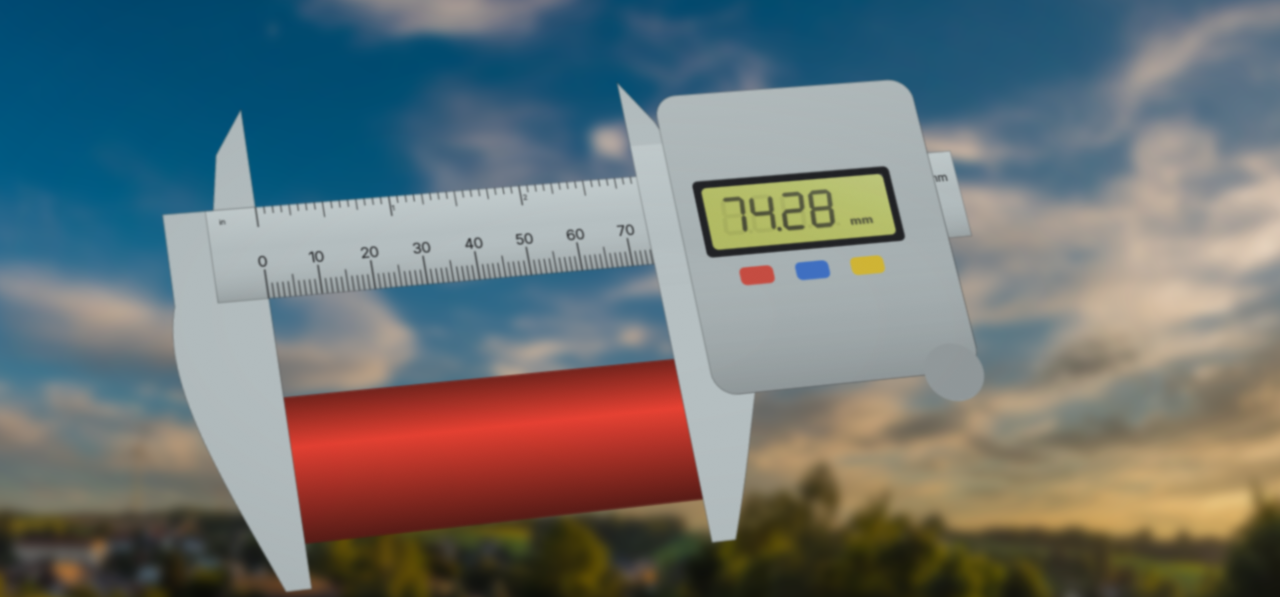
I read 74.28 mm
